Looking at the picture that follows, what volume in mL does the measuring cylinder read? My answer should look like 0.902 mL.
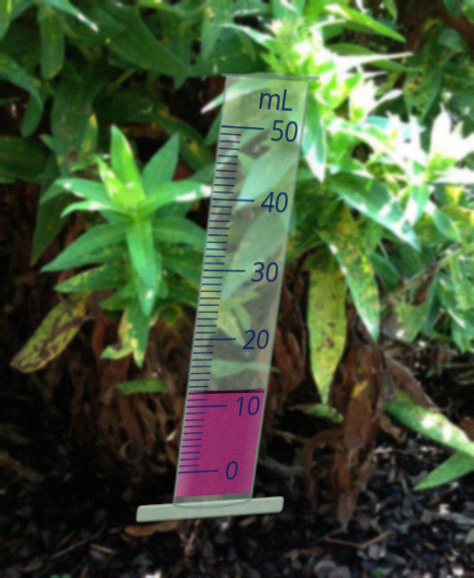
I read 12 mL
